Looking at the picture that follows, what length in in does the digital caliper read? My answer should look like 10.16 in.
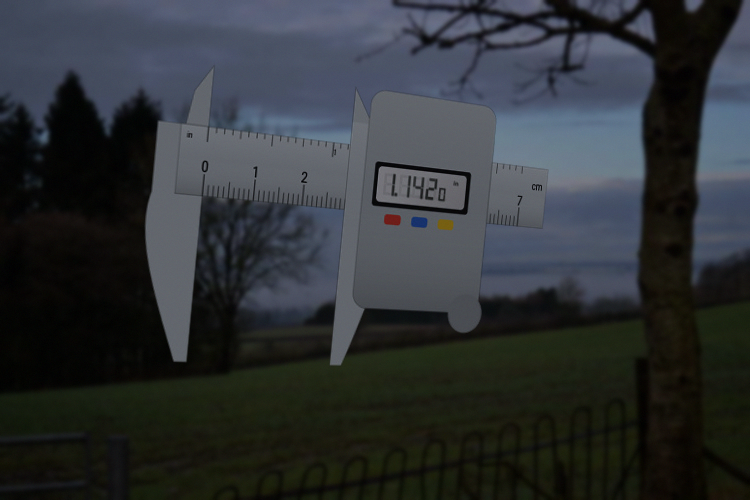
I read 1.1420 in
